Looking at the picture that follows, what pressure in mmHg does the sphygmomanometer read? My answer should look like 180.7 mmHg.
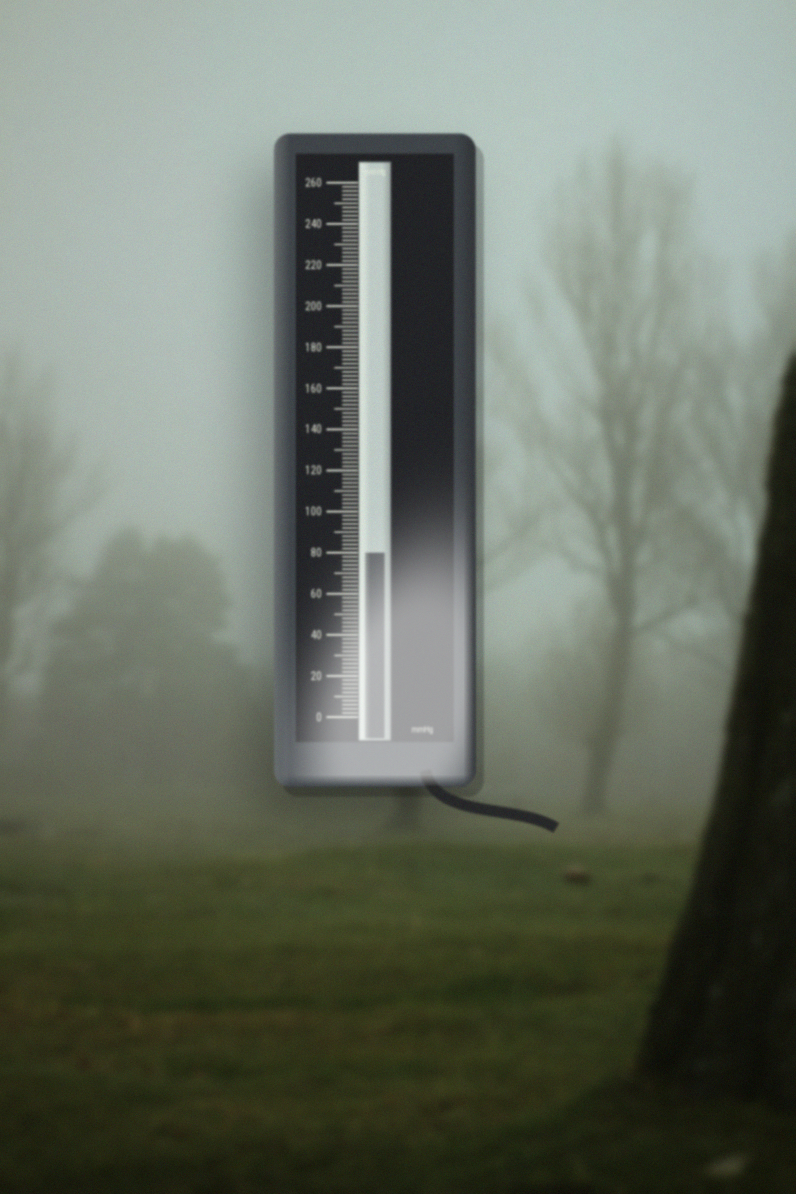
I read 80 mmHg
